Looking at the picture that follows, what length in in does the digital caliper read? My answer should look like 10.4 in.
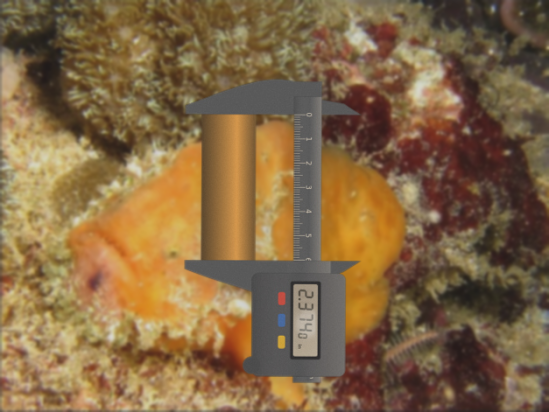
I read 2.3740 in
